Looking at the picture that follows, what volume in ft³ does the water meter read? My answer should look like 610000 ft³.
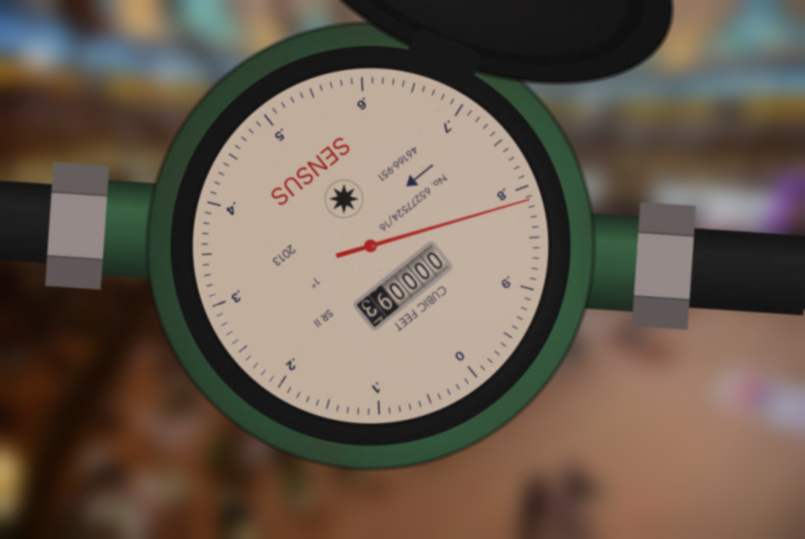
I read 92.81 ft³
